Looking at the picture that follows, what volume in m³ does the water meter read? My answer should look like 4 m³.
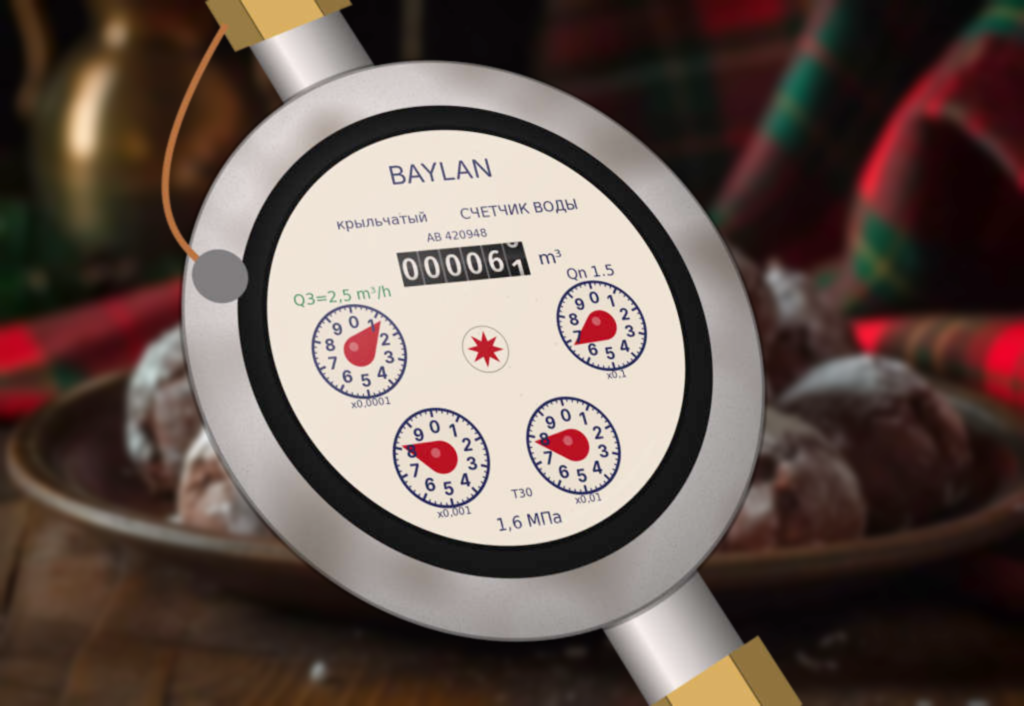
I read 60.6781 m³
